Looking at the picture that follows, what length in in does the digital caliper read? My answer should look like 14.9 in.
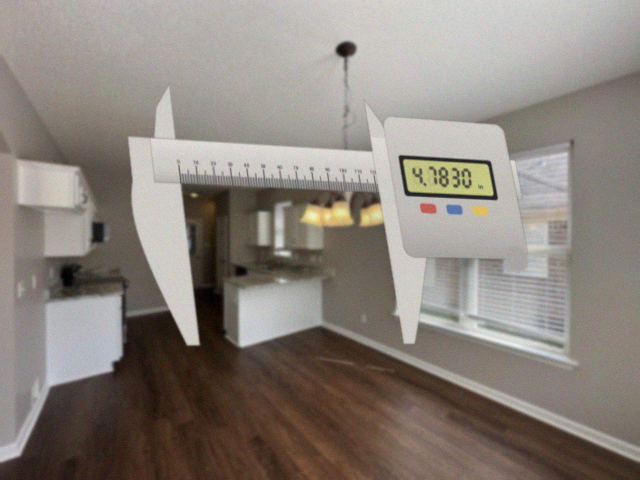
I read 4.7830 in
